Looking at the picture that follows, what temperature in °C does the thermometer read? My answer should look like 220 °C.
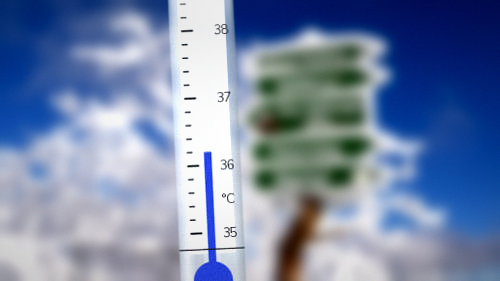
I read 36.2 °C
